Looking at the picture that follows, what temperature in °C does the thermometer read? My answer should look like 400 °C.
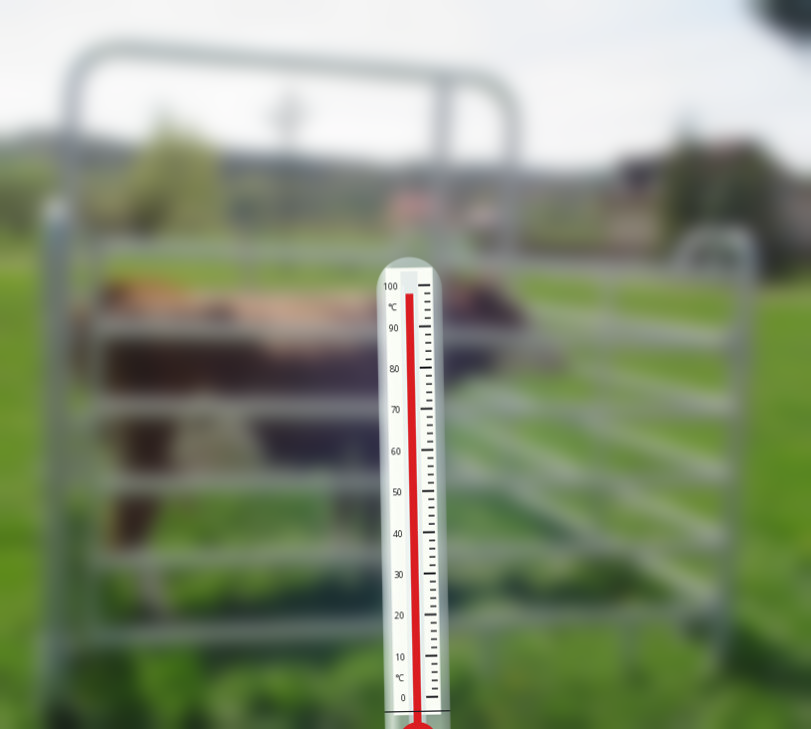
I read 98 °C
